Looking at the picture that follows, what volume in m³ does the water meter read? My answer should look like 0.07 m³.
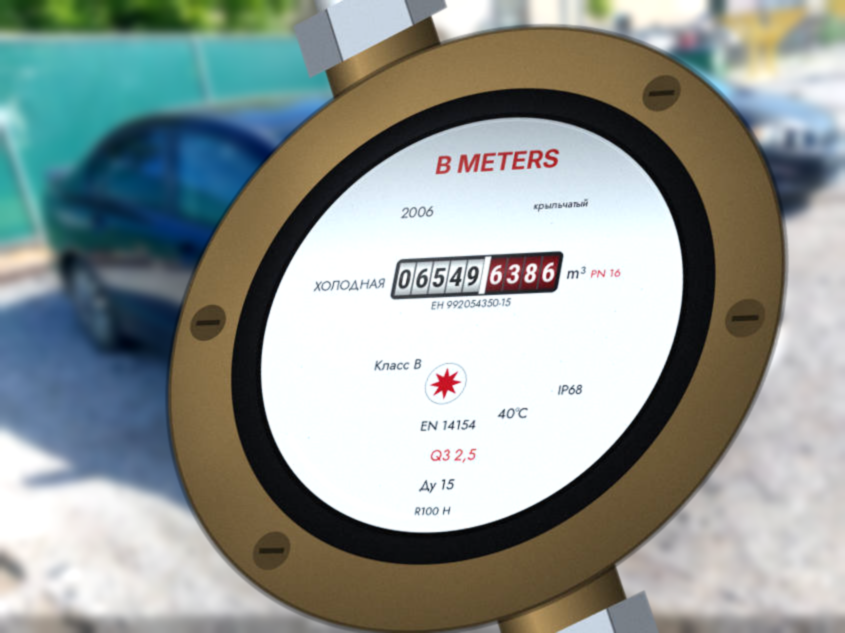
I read 6549.6386 m³
